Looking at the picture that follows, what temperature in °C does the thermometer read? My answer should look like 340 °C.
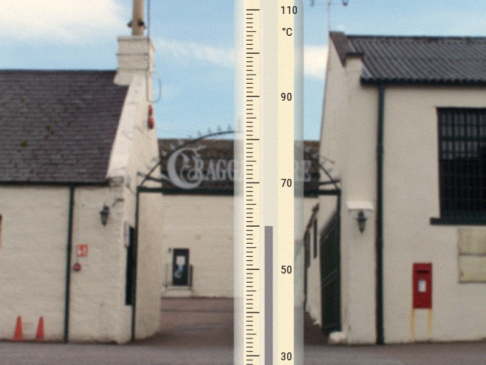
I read 60 °C
